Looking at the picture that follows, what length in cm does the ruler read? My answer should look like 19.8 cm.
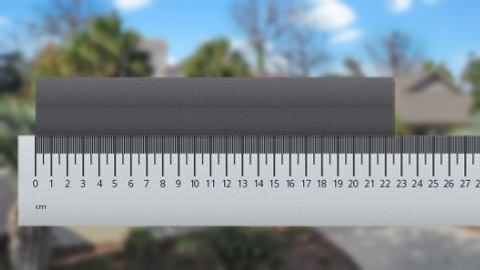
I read 22.5 cm
